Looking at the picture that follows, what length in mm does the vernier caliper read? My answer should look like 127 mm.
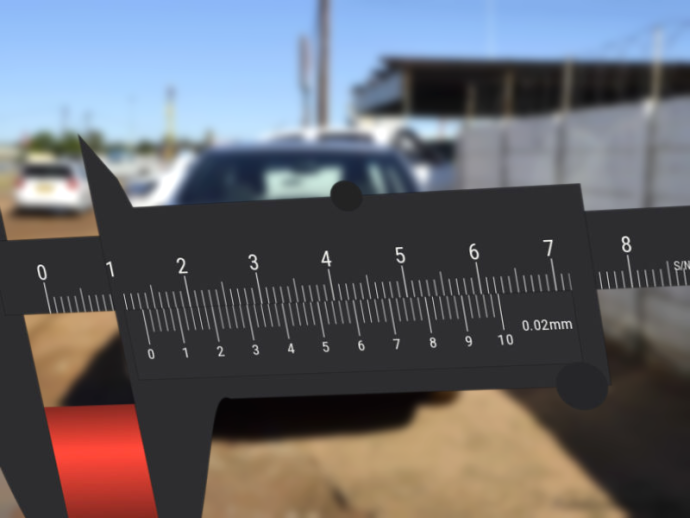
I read 13.2 mm
